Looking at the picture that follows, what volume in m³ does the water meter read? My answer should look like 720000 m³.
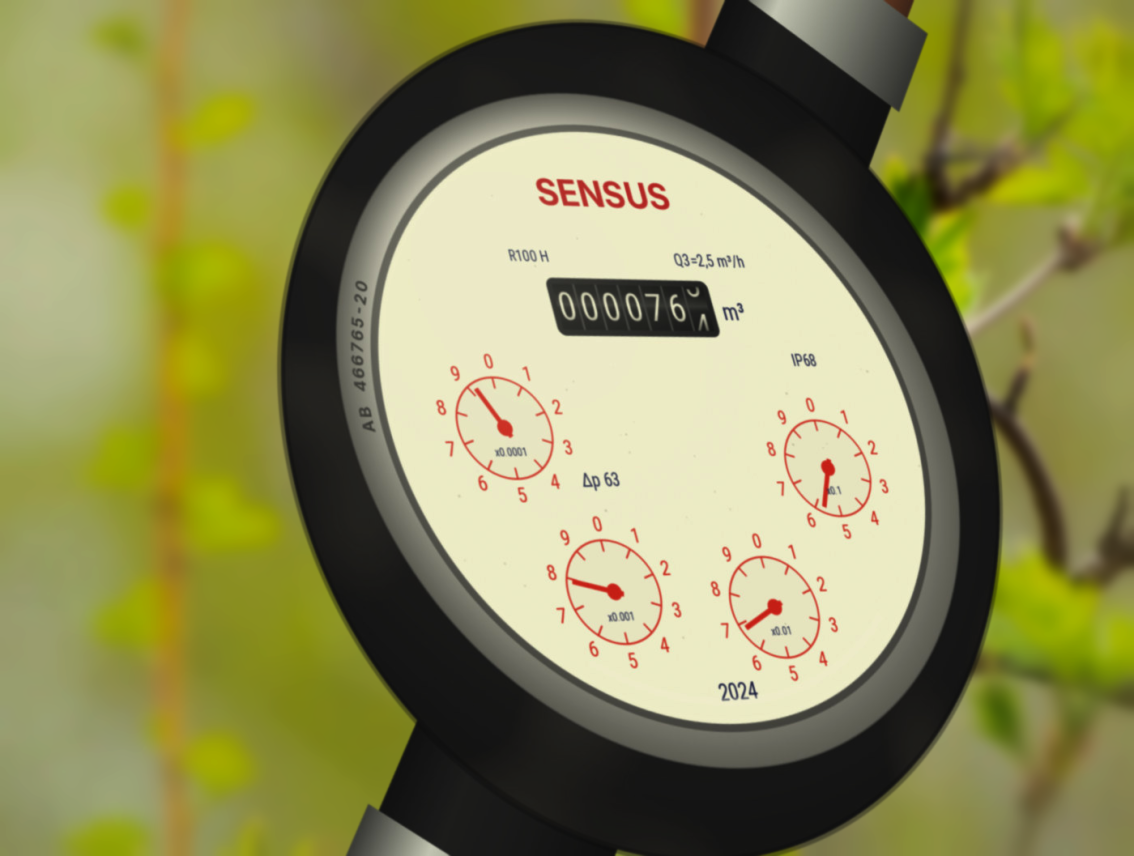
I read 763.5679 m³
